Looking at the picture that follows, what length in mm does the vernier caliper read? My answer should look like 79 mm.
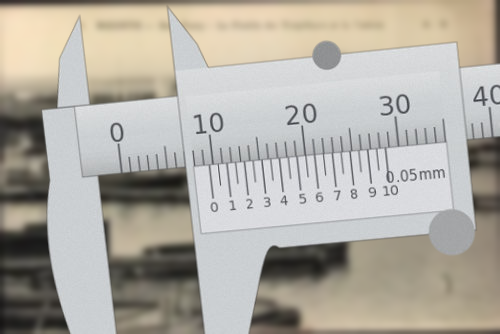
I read 9.6 mm
